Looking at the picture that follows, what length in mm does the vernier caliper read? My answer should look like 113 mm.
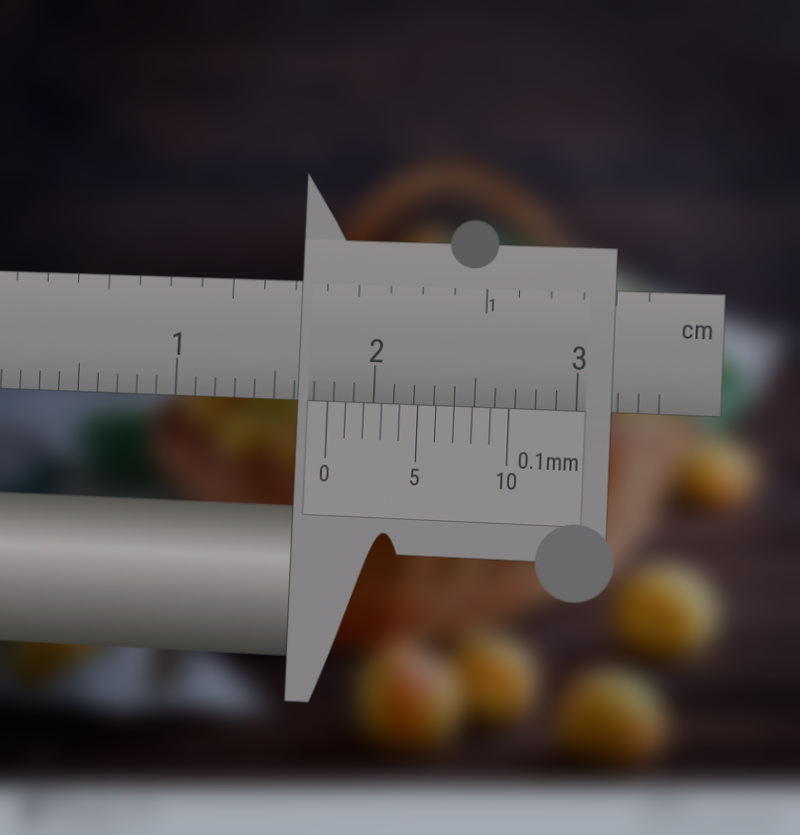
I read 17.7 mm
